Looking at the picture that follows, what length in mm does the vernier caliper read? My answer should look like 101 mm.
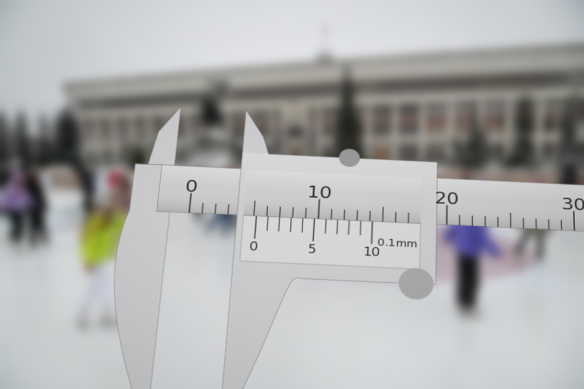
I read 5.2 mm
